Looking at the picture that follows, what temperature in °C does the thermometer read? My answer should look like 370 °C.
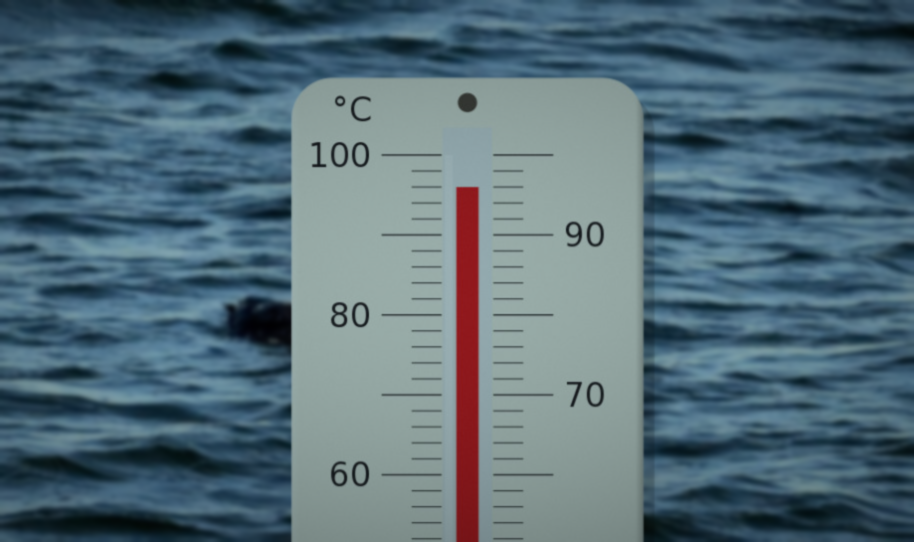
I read 96 °C
